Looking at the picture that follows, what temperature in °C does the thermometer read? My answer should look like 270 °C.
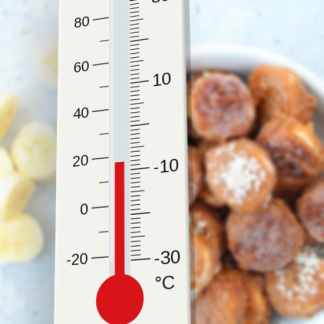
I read -8 °C
